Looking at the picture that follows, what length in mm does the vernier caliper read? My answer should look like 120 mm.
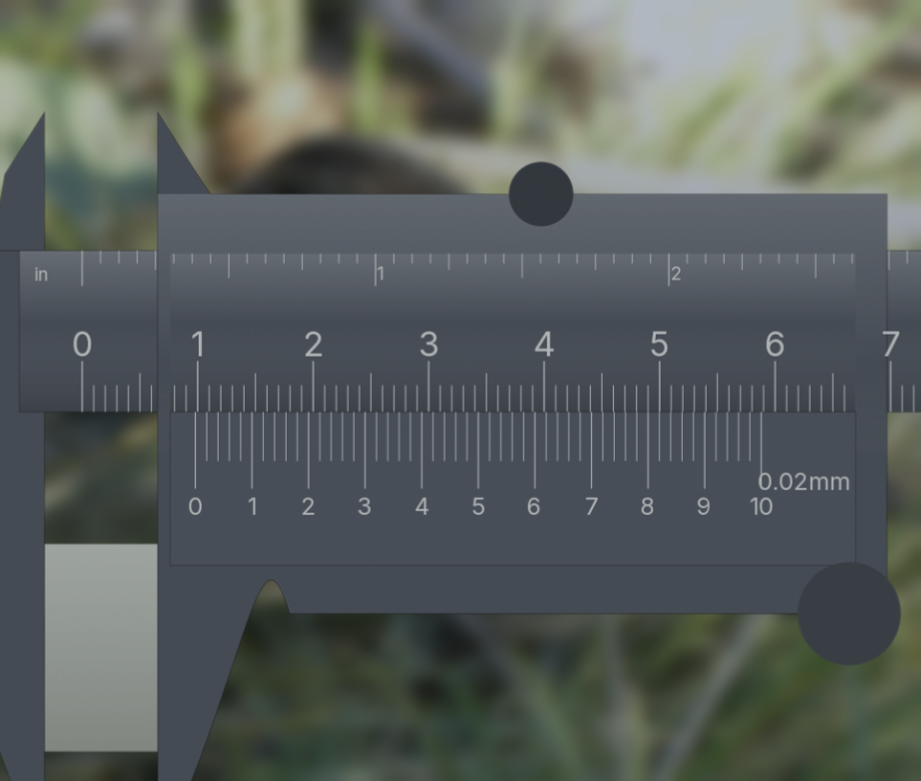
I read 9.8 mm
